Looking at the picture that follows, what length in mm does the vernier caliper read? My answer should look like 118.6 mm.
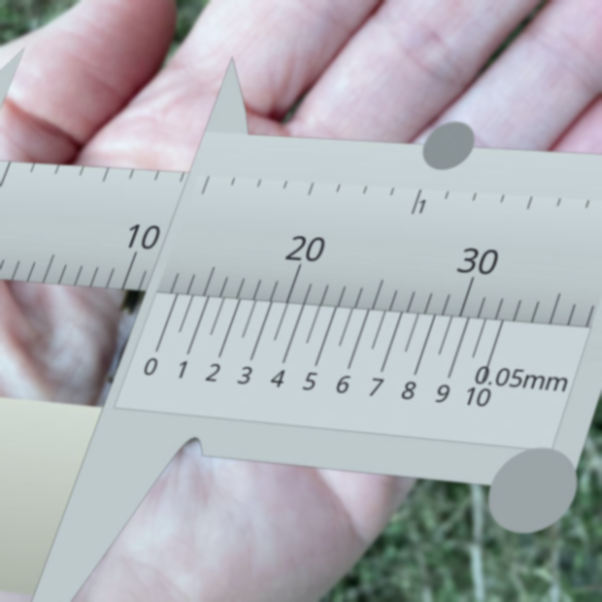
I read 13.4 mm
